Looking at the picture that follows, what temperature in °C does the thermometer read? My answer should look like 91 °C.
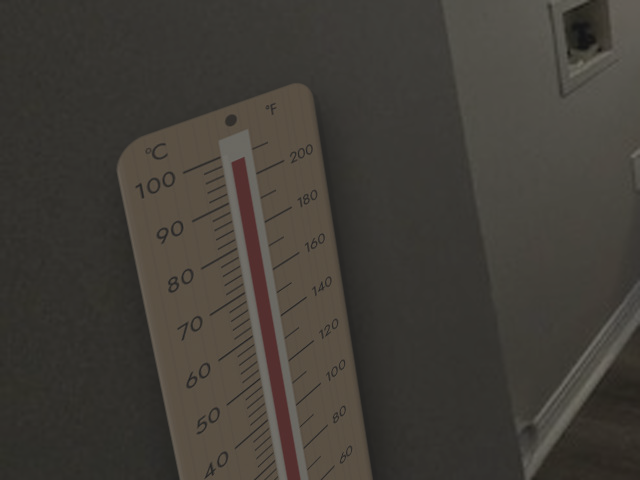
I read 98 °C
